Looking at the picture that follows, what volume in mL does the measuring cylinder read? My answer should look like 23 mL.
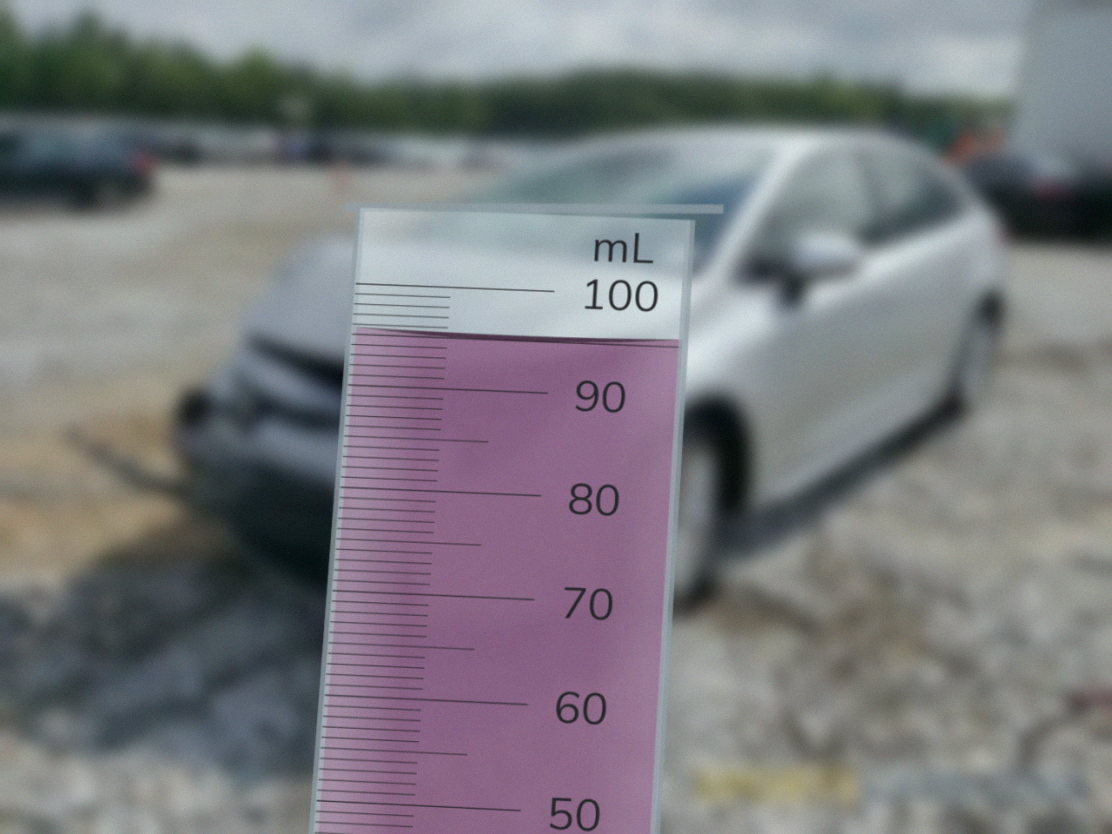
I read 95 mL
